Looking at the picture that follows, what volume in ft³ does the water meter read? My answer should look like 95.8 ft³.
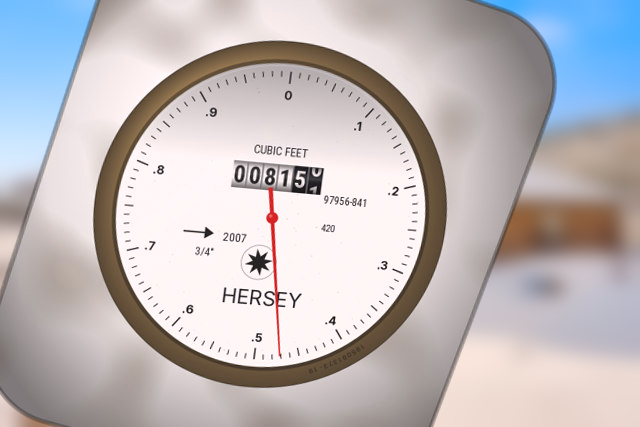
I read 8150.47 ft³
